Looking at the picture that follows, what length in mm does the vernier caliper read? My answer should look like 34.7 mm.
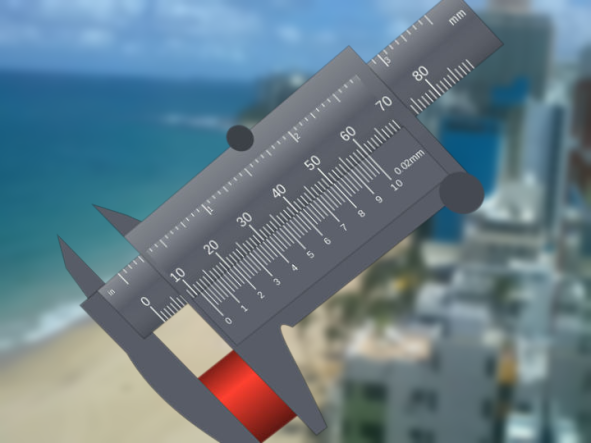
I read 11.0 mm
